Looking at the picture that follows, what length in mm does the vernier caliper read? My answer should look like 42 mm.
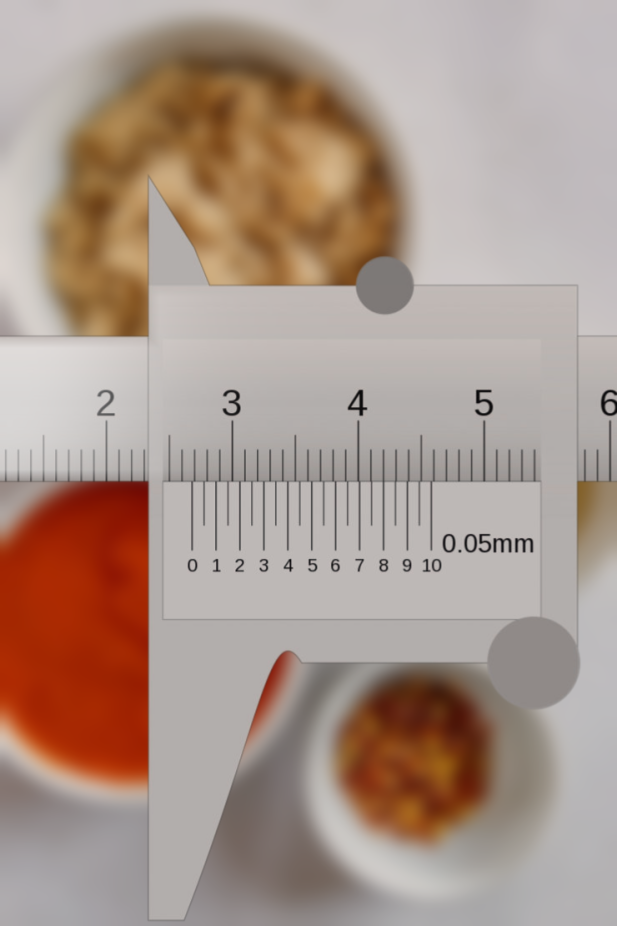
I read 26.8 mm
